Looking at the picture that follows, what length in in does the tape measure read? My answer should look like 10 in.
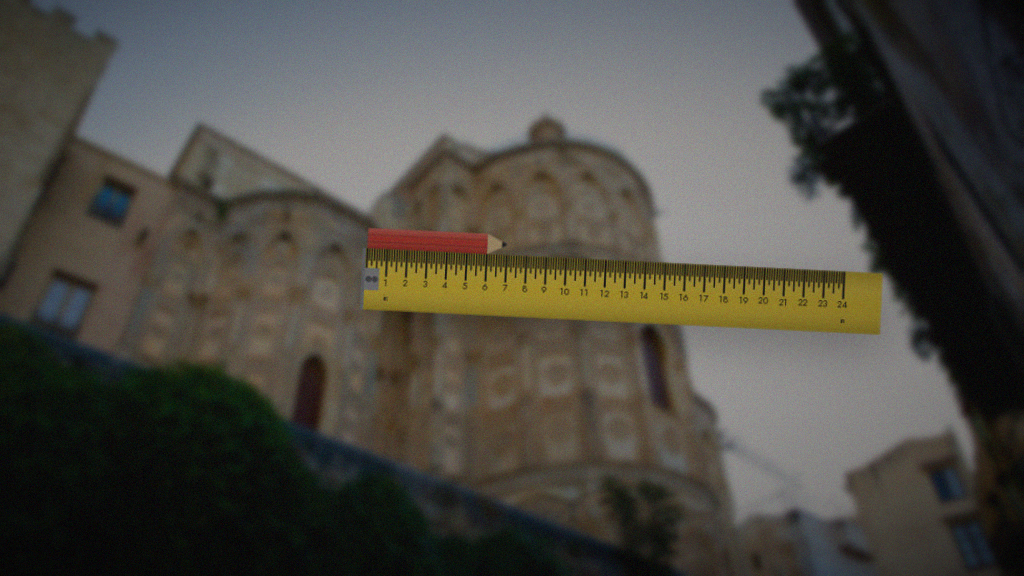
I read 7 in
